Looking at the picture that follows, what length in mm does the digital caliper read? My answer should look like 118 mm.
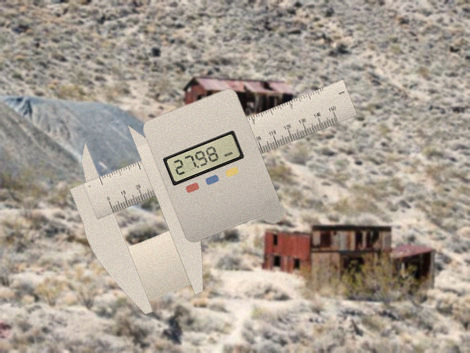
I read 27.98 mm
